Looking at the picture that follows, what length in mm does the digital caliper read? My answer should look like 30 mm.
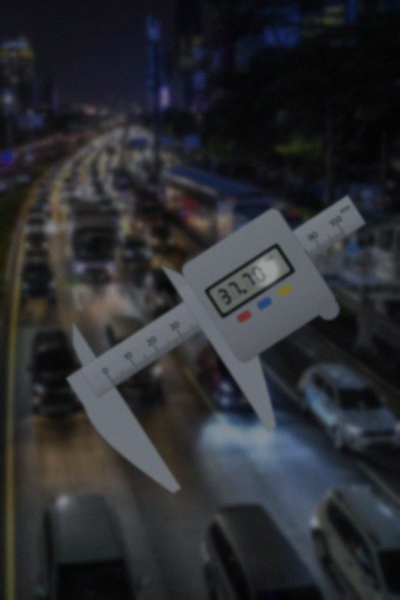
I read 37.70 mm
